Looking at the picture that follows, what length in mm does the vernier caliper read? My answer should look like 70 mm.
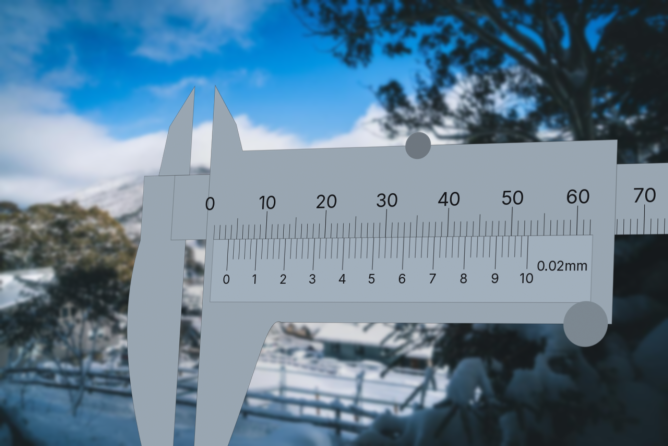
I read 3.6 mm
